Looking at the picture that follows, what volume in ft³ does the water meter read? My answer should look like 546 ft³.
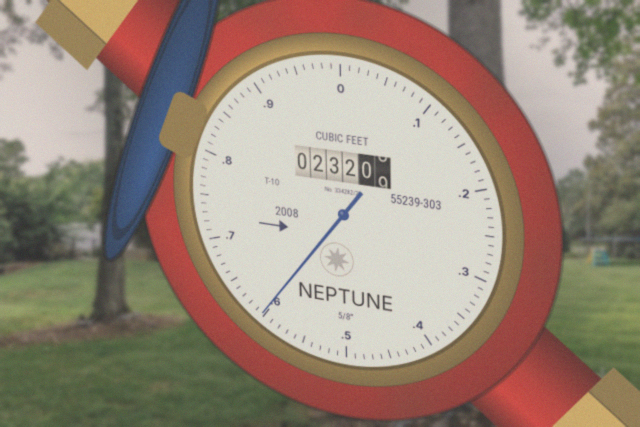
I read 23208.60 ft³
